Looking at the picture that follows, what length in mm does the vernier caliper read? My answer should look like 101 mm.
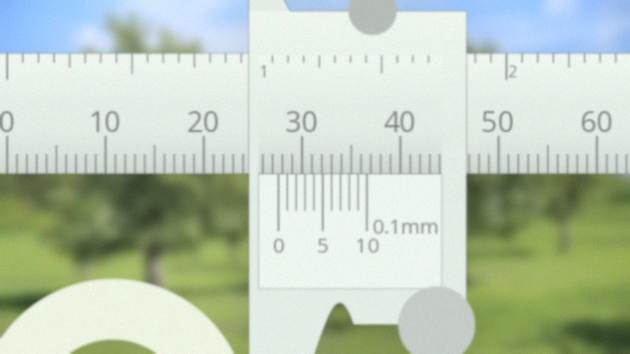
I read 27.6 mm
